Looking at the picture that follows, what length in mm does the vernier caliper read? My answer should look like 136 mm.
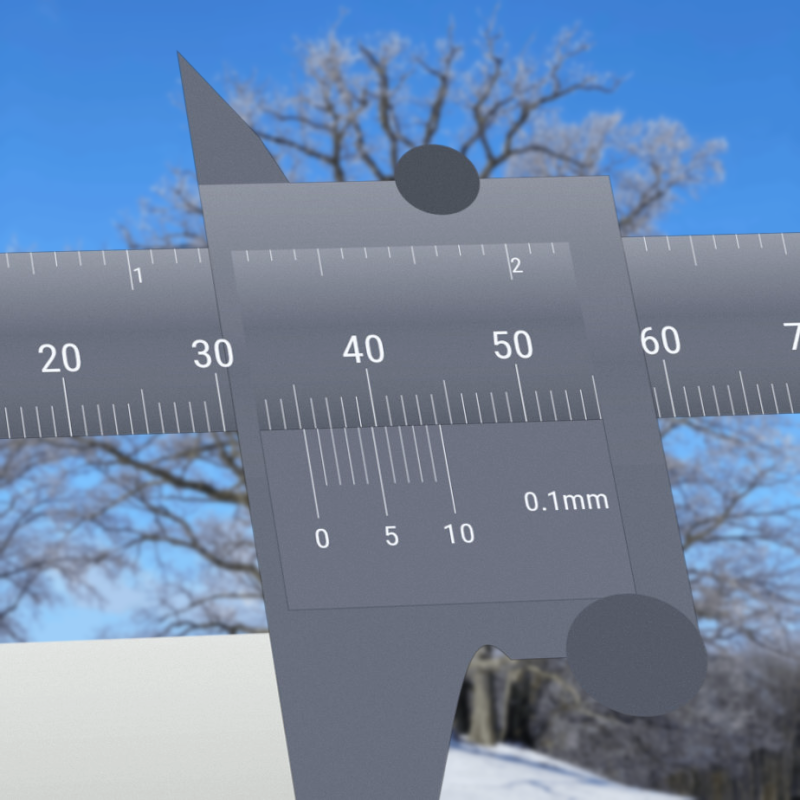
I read 35.2 mm
